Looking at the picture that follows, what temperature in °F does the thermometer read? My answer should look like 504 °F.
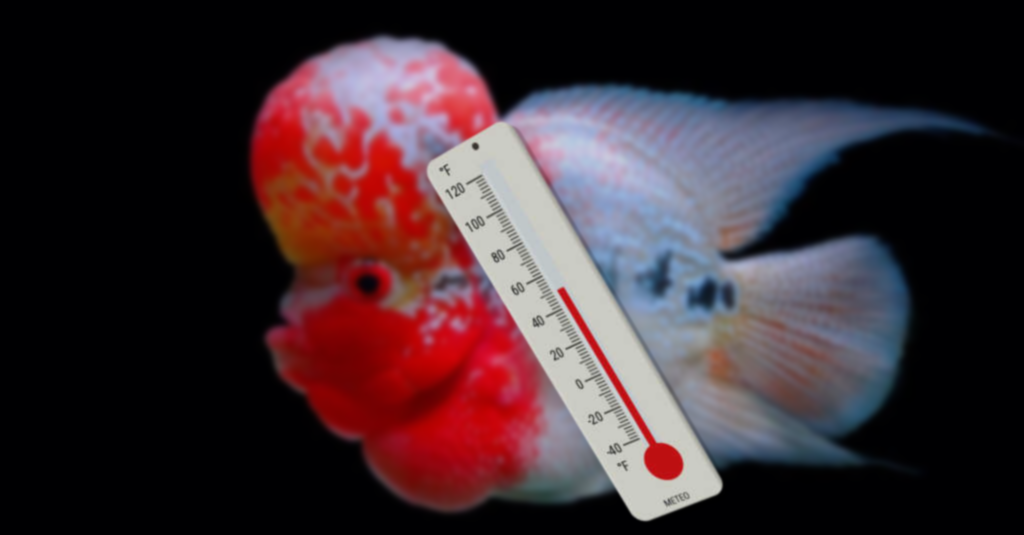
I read 50 °F
